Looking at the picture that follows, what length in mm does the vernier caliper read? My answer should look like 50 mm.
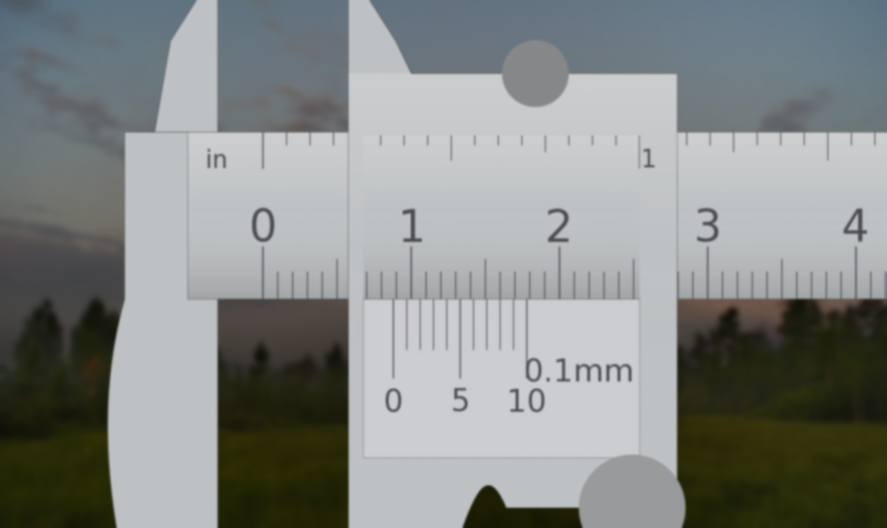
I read 8.8 mm
